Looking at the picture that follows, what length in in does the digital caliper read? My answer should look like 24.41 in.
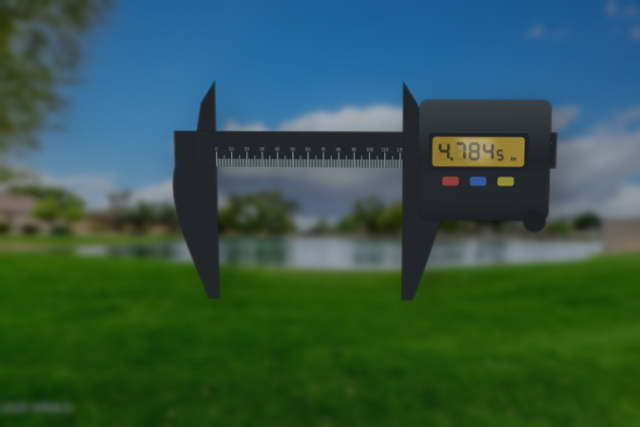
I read 4.7845 in
